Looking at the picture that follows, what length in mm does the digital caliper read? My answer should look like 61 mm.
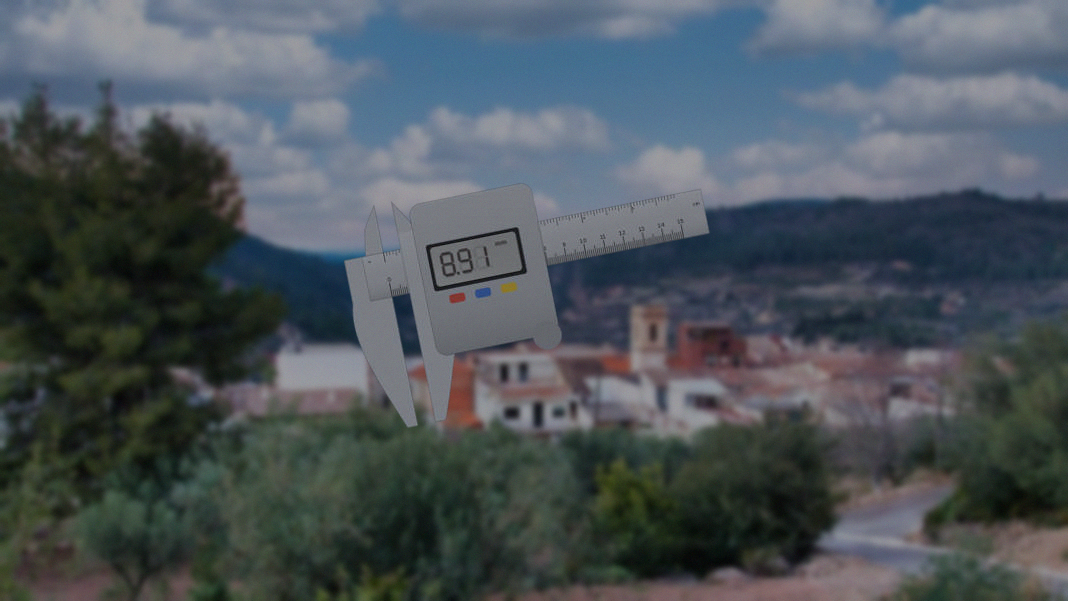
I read 8.91 mm
